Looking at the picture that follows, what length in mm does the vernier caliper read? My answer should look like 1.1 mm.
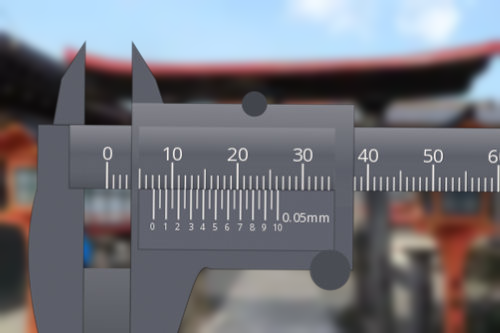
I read 7.2 mm
